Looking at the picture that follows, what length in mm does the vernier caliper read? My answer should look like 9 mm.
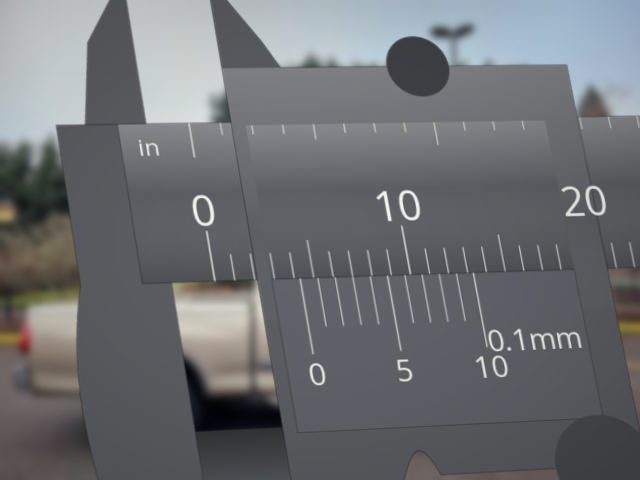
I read 4.3 mm
